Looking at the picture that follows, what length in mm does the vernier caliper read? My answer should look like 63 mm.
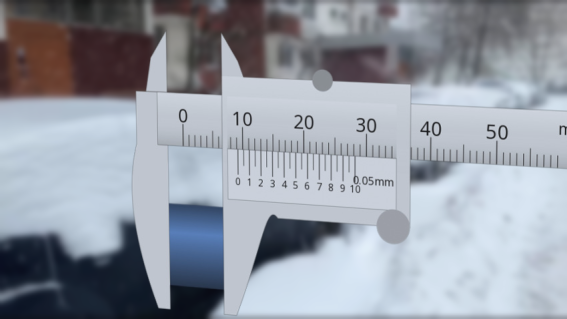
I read 9.2 mm
